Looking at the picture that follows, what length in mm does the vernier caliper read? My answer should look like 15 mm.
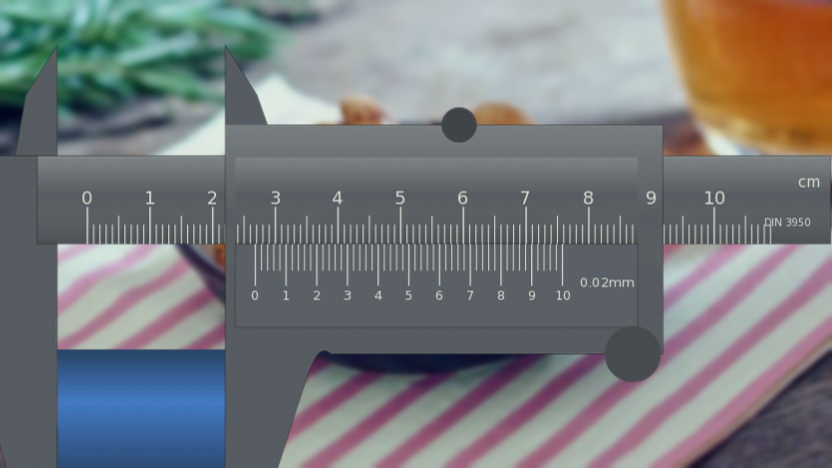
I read 26.8 mm
